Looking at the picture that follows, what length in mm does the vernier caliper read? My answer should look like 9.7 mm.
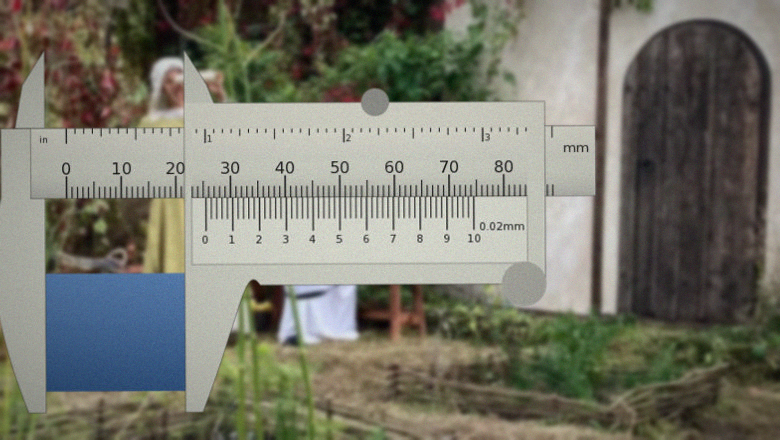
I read 25.5 mm
